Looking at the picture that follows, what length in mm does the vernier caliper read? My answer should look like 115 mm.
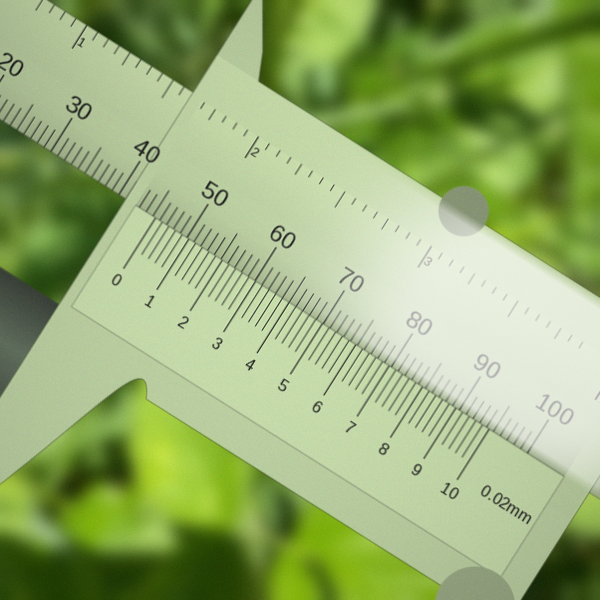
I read 45.4 mm
